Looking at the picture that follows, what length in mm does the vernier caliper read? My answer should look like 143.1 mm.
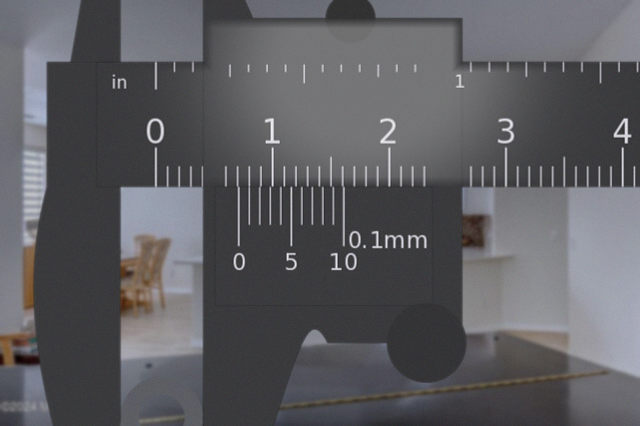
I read 7.1 mm
